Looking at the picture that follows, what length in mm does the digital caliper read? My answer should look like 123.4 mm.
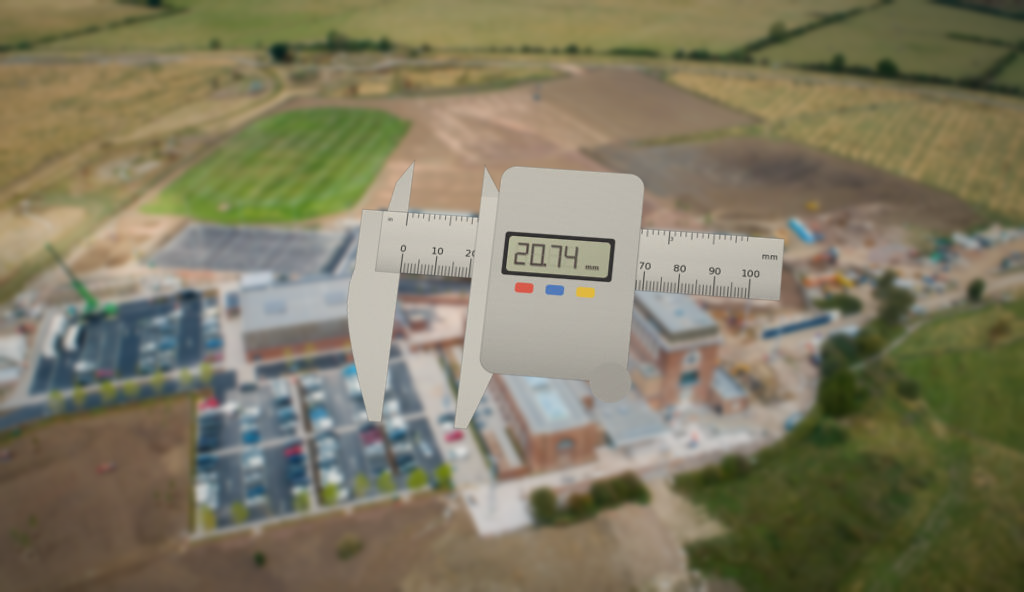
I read 20.74 mm
